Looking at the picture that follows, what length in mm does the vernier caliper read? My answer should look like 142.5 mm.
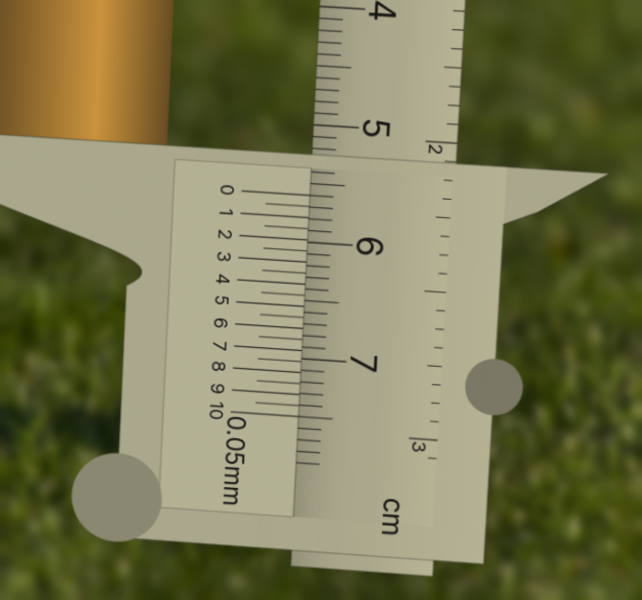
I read 56.0 mm
